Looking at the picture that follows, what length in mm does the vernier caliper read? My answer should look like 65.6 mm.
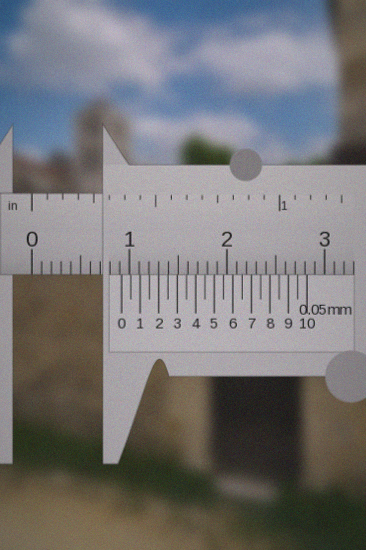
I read 9.2 mm
